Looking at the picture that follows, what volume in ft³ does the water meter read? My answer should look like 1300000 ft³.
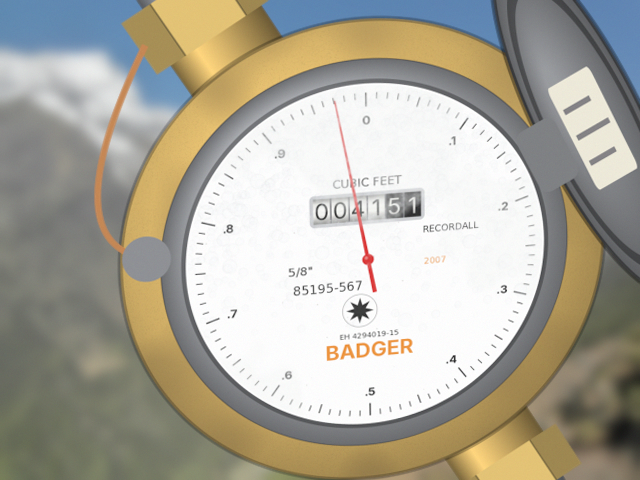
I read 4150.97 ft³
